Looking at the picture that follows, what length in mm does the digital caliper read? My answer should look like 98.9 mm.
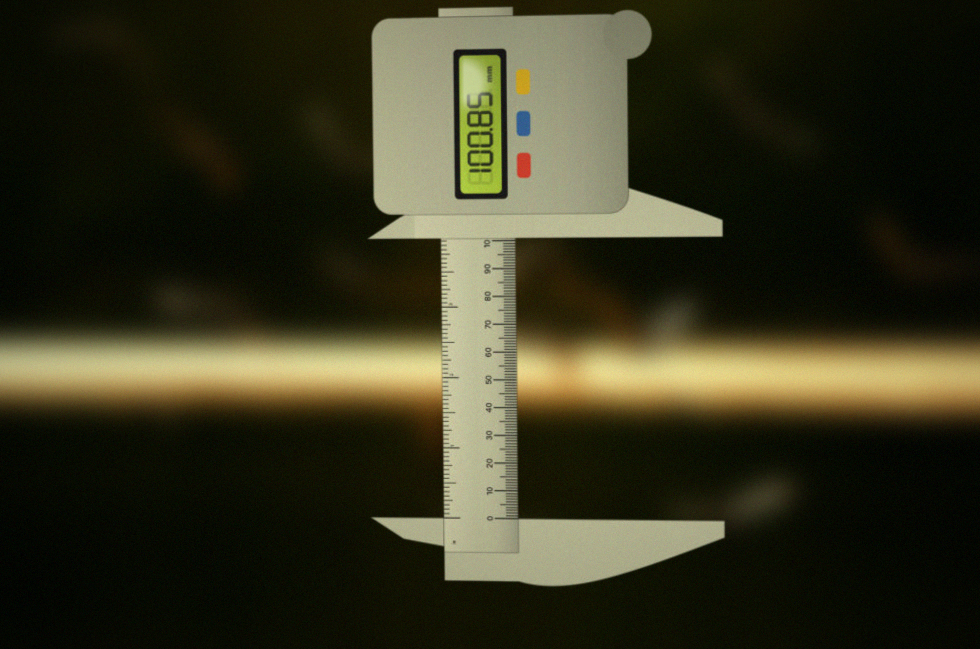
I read 100.85 mm
